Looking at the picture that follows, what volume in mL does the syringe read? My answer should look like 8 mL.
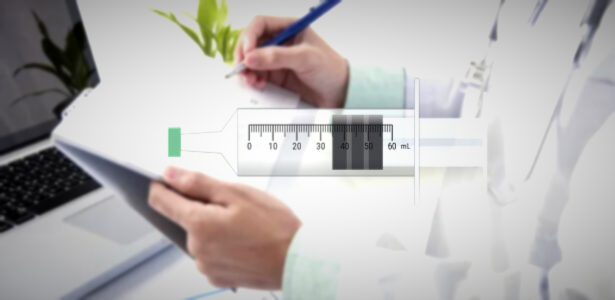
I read 35 mL
